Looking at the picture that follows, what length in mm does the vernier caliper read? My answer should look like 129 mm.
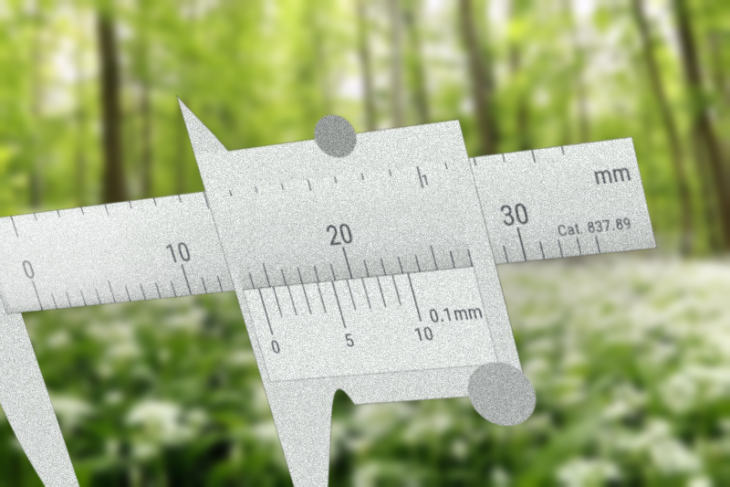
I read 14.3 mm
